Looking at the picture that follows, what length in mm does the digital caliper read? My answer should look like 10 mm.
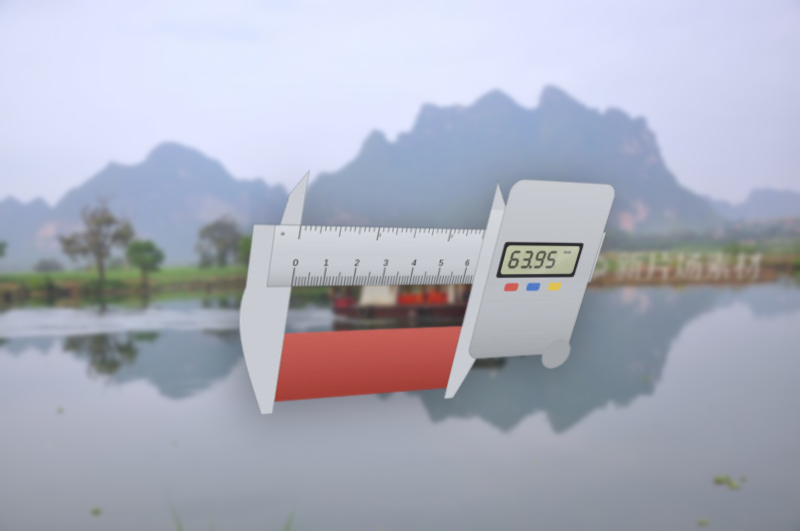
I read 63.95 mm
